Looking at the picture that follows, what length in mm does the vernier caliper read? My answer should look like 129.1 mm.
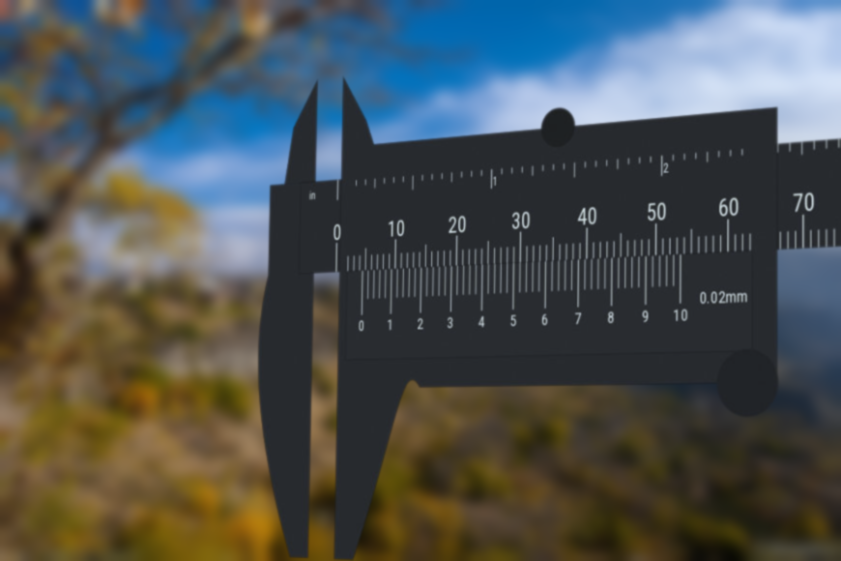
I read 4.5 mm
